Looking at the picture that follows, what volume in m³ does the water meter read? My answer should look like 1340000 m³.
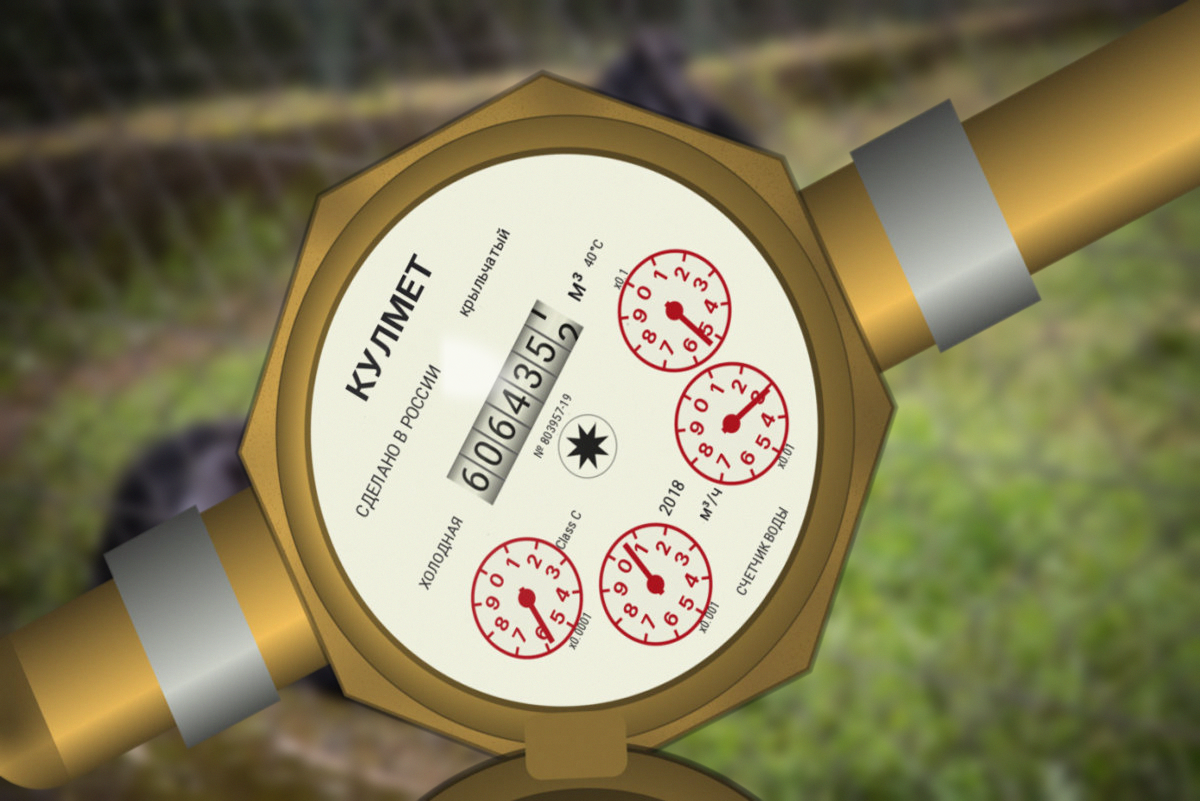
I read 6064351.5305 m³
